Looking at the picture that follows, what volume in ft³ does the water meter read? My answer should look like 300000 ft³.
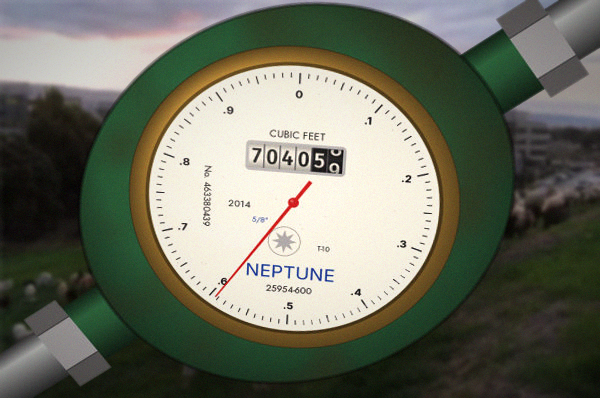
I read 704058.59 ft³
